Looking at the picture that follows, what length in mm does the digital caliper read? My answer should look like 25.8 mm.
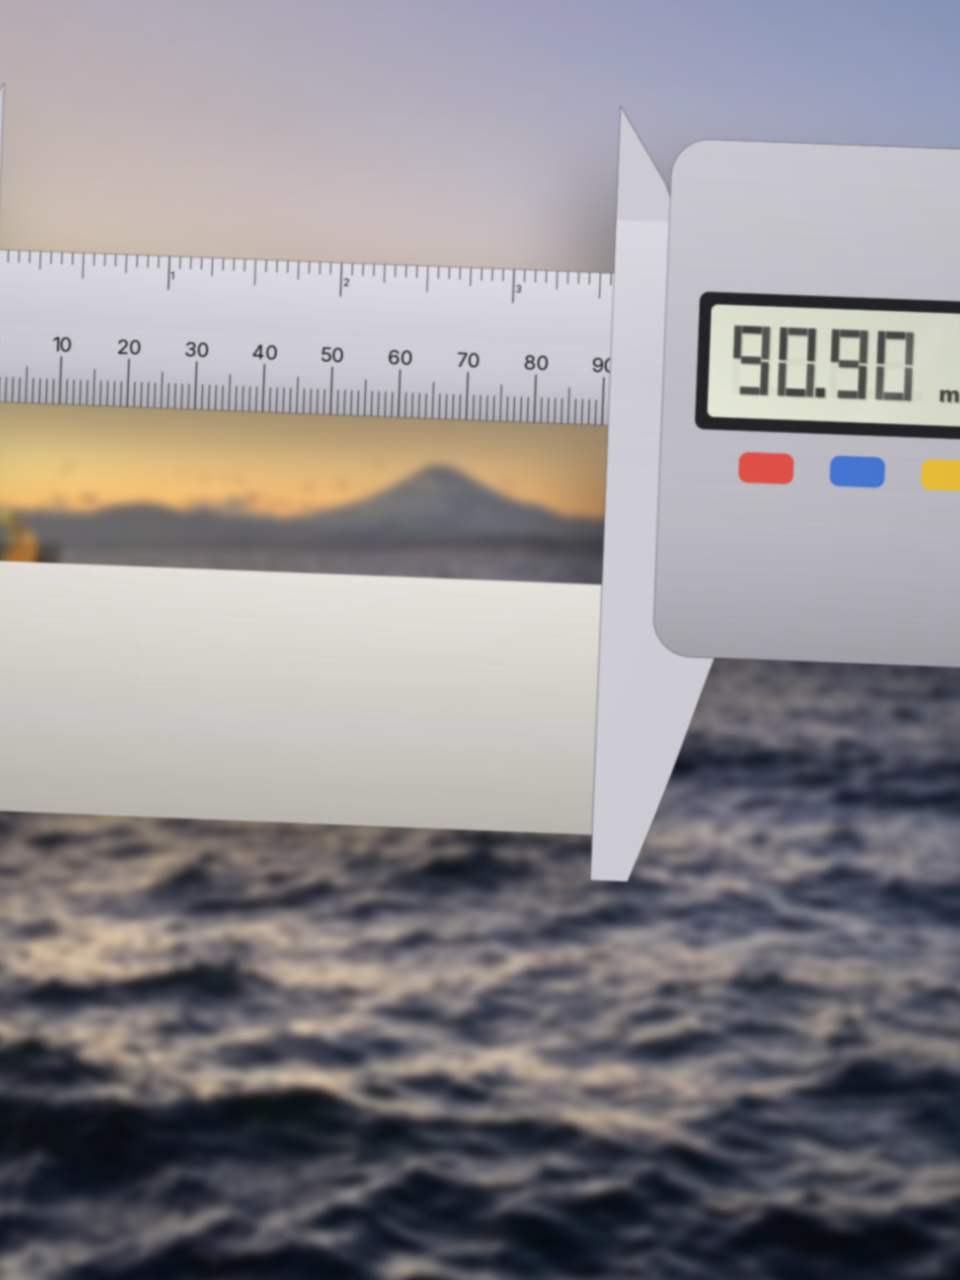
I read 90.90 mm
